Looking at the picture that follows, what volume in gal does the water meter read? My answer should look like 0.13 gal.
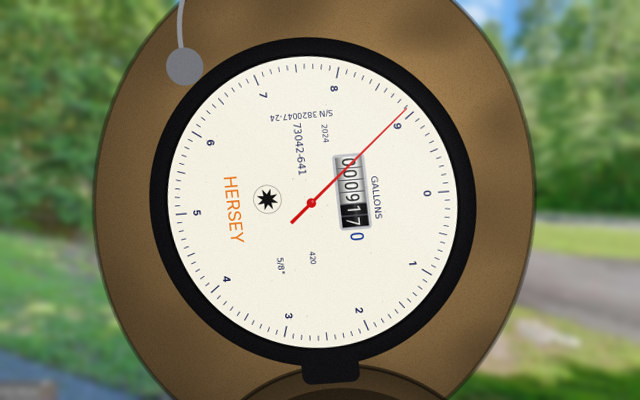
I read 9168.9 gal
